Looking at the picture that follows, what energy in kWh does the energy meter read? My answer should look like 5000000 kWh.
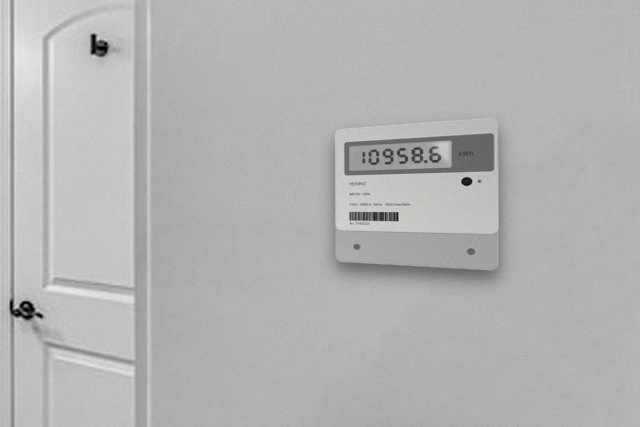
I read 10958.6 kWh
